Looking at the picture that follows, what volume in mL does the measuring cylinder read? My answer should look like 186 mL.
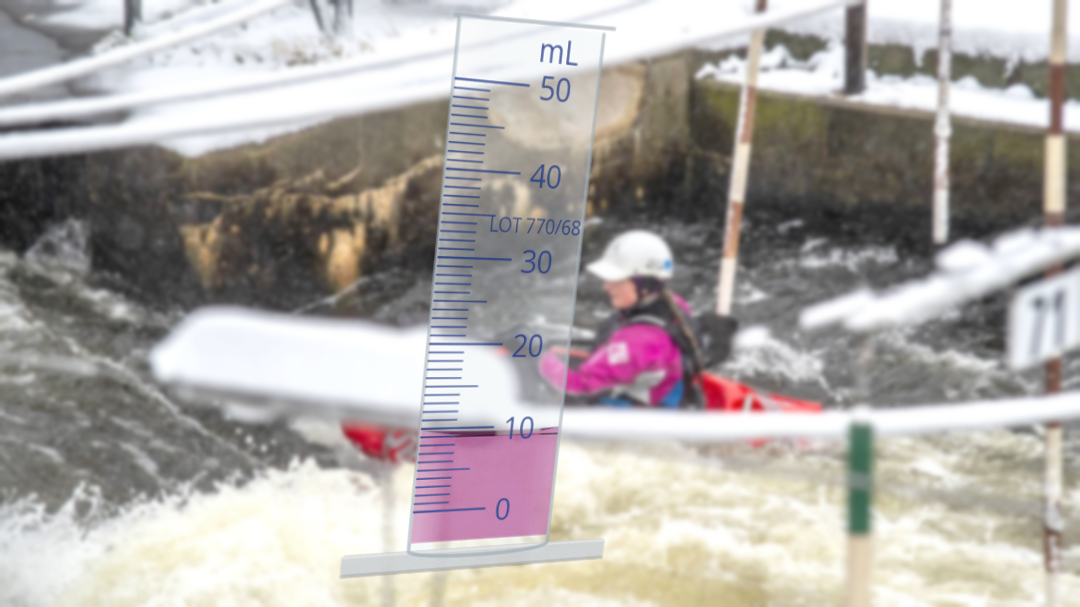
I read 9 mL
